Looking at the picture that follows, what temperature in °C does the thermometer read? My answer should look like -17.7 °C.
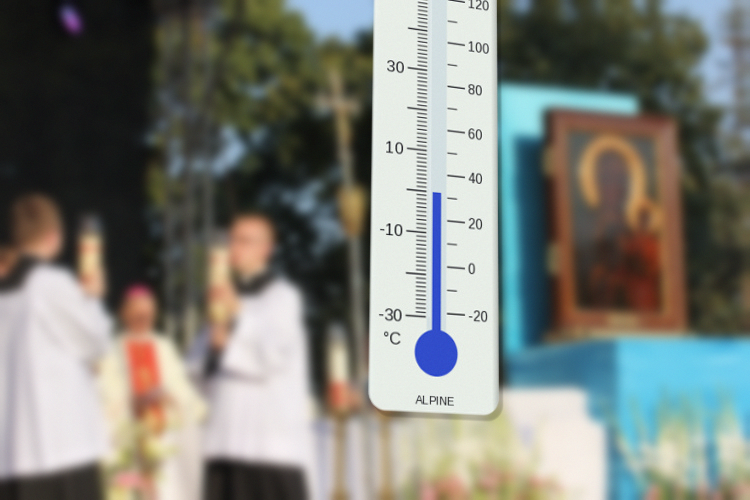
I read 0 °C
